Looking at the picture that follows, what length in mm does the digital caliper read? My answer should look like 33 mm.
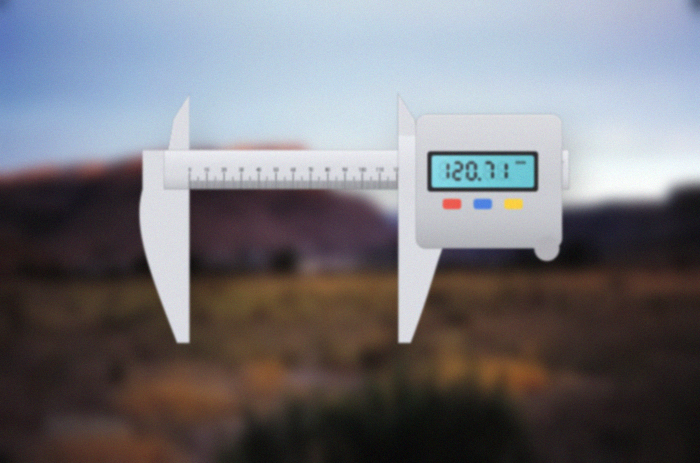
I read 120.71 mm
